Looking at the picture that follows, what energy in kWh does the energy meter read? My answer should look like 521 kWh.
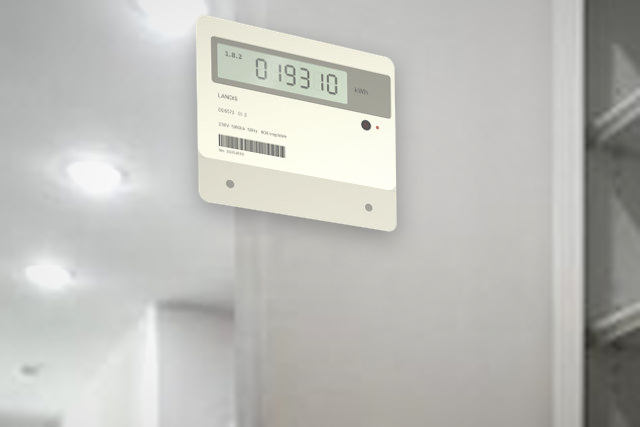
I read 19310 kWh
